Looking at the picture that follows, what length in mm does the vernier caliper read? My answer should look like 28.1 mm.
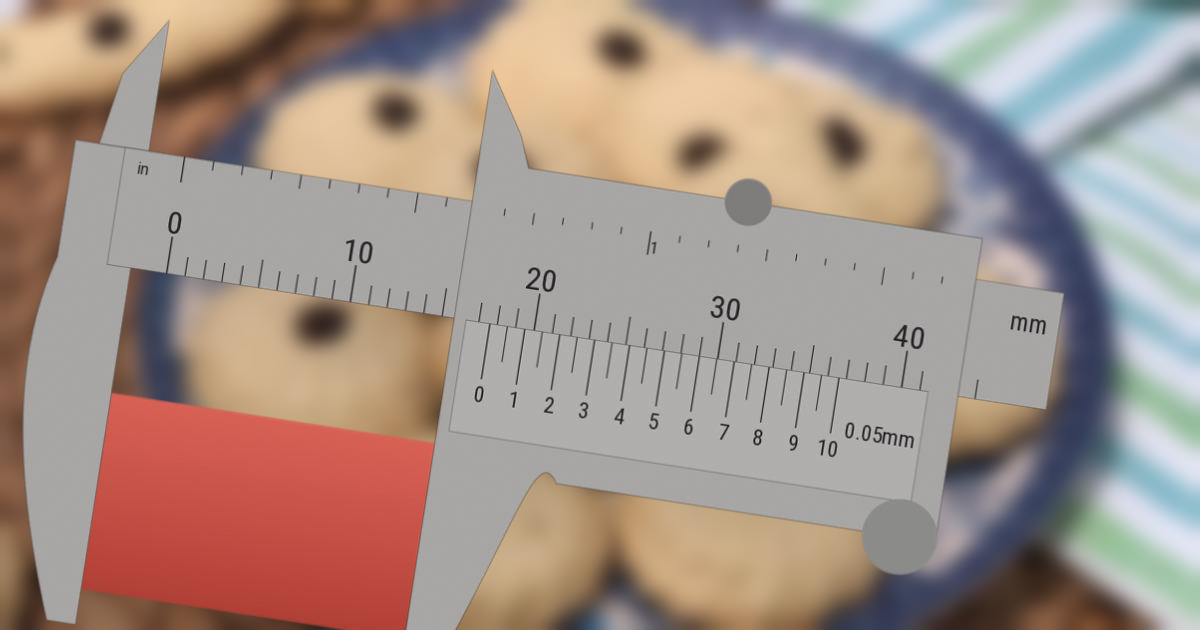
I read 17.6 mm
